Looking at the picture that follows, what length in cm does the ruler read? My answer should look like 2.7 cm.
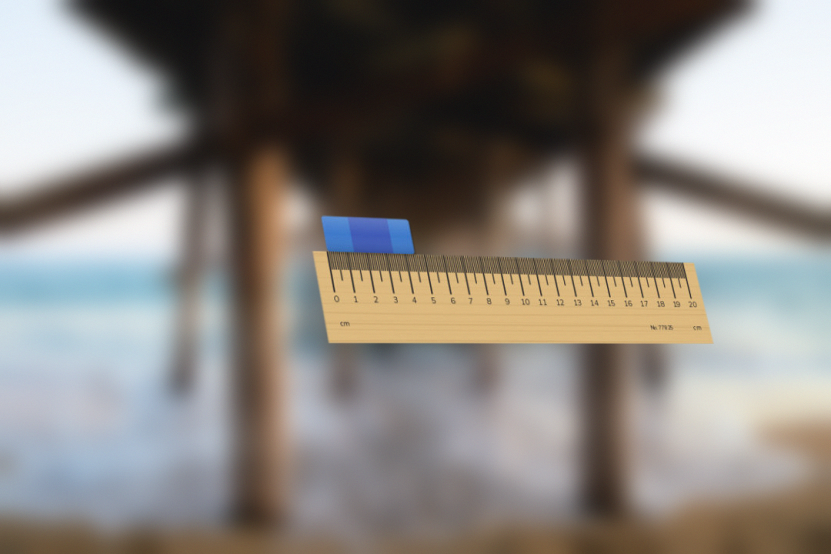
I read 4.5 cm
